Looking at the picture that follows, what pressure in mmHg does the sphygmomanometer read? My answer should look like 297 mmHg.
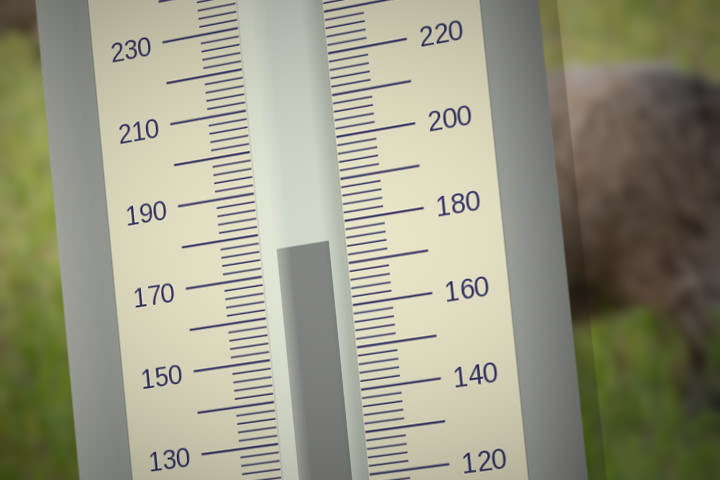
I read 176 mmHg
